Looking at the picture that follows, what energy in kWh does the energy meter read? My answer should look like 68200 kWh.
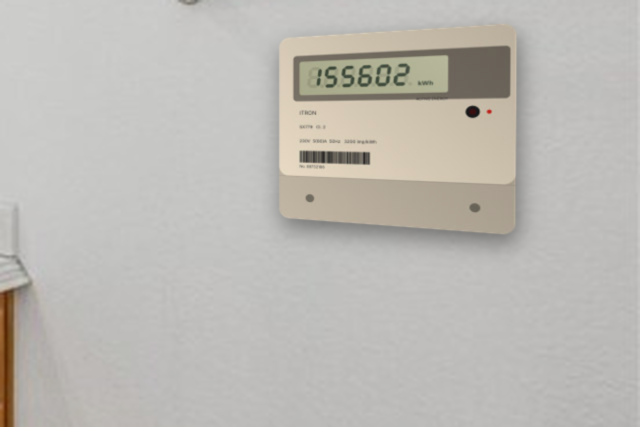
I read 155602 kWh
